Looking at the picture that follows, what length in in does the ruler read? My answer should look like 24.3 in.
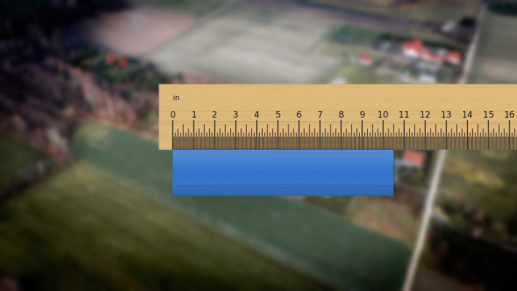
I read 10.5 in
